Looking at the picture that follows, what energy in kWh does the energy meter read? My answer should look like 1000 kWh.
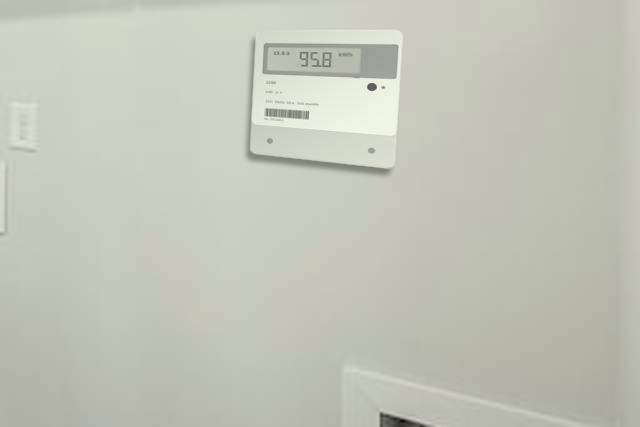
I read 95.8 kWh
